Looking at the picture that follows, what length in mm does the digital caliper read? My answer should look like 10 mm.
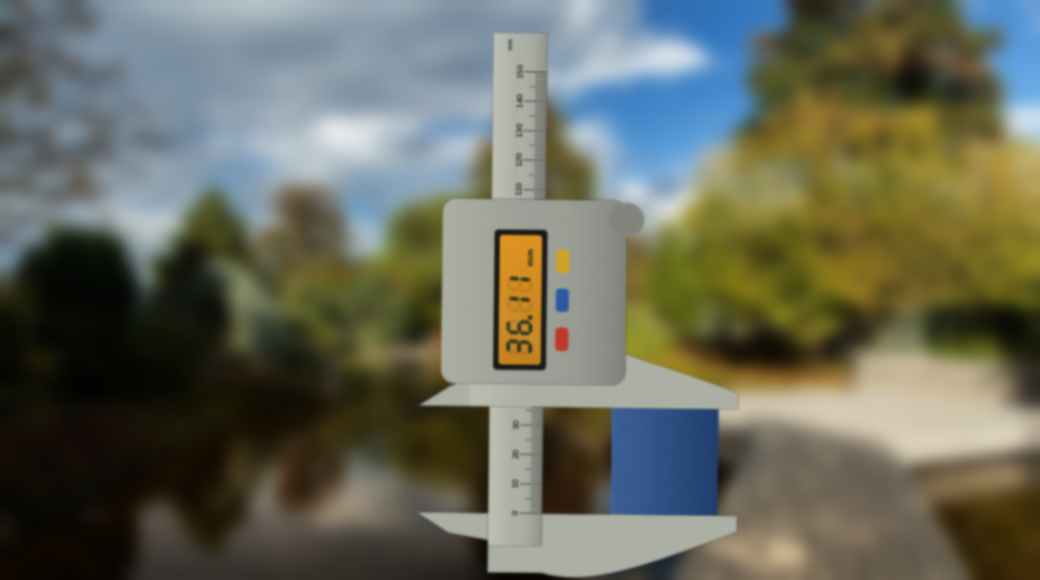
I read 36.11 mm
